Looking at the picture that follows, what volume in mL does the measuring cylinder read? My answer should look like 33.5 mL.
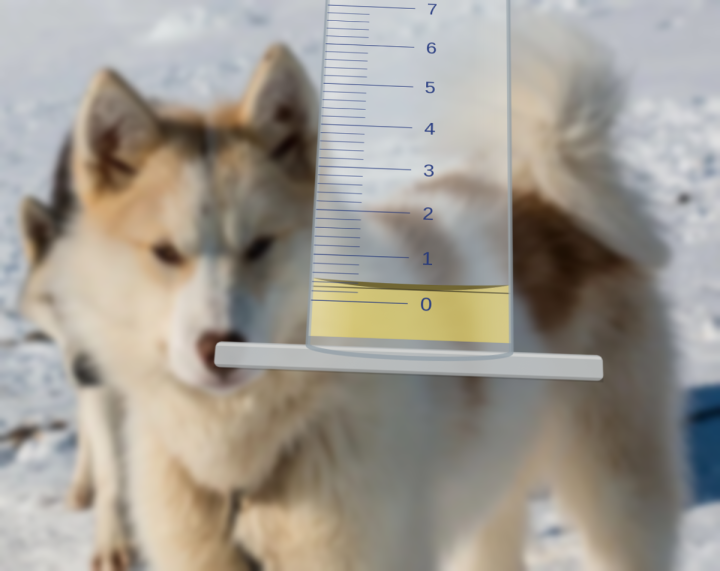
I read 0.3 mL
